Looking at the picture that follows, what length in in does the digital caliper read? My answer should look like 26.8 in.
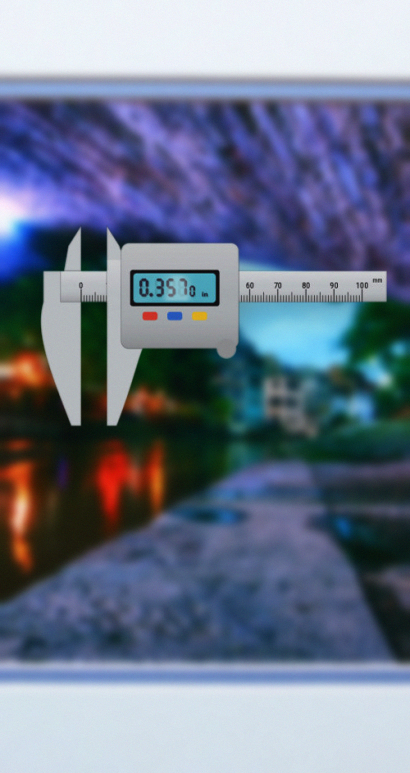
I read 0.3570 in
